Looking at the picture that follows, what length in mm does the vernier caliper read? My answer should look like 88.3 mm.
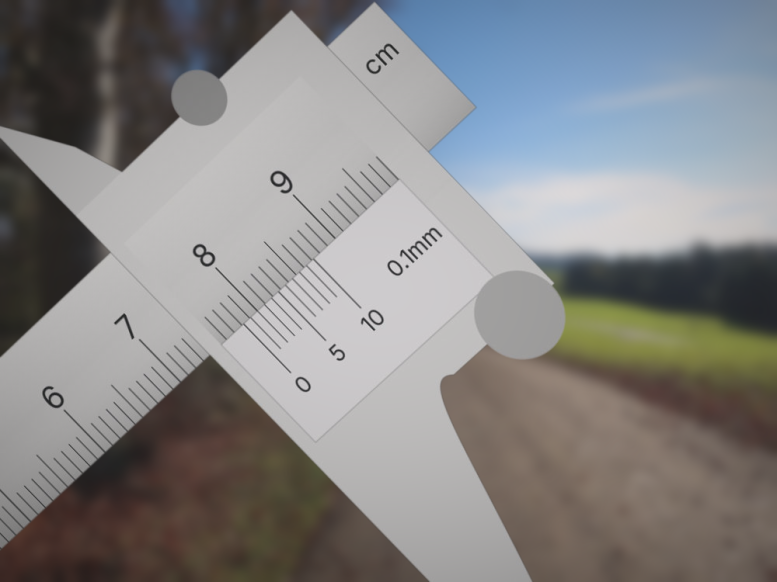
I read 78.2 mm
